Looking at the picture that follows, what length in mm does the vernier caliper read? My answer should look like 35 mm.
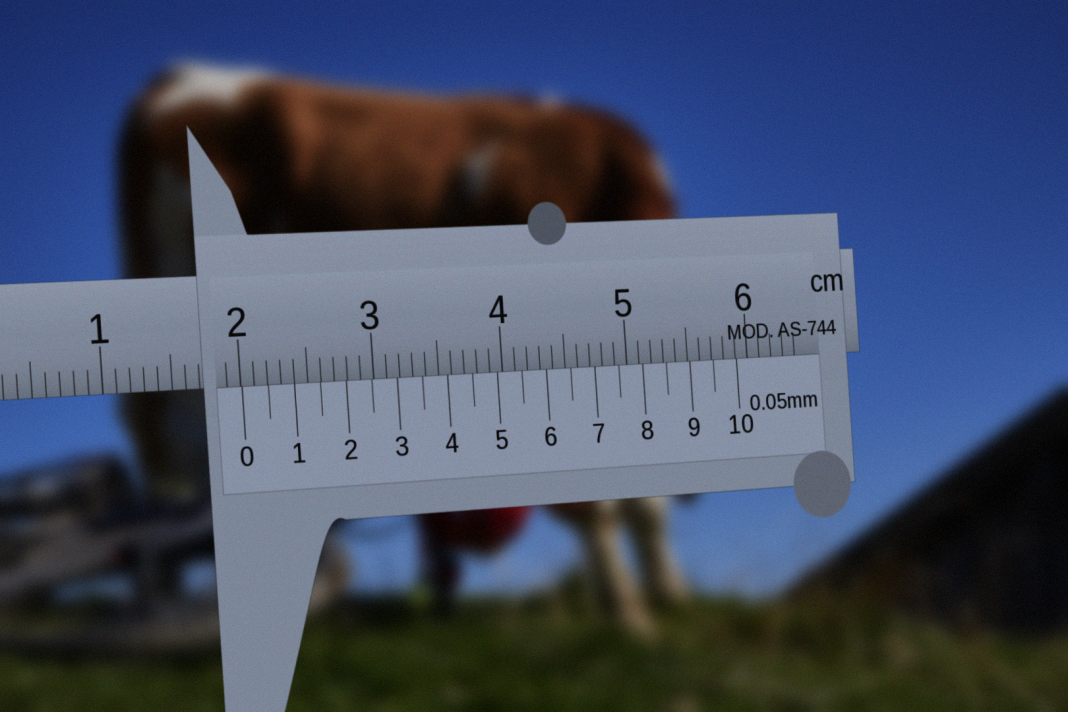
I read 20.1 mm
